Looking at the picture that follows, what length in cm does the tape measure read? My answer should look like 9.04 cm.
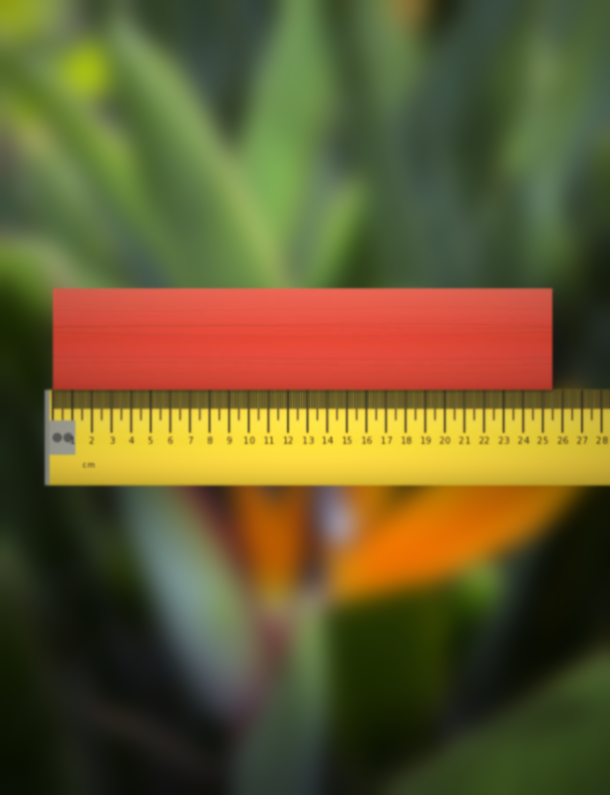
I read 25.5 cm
